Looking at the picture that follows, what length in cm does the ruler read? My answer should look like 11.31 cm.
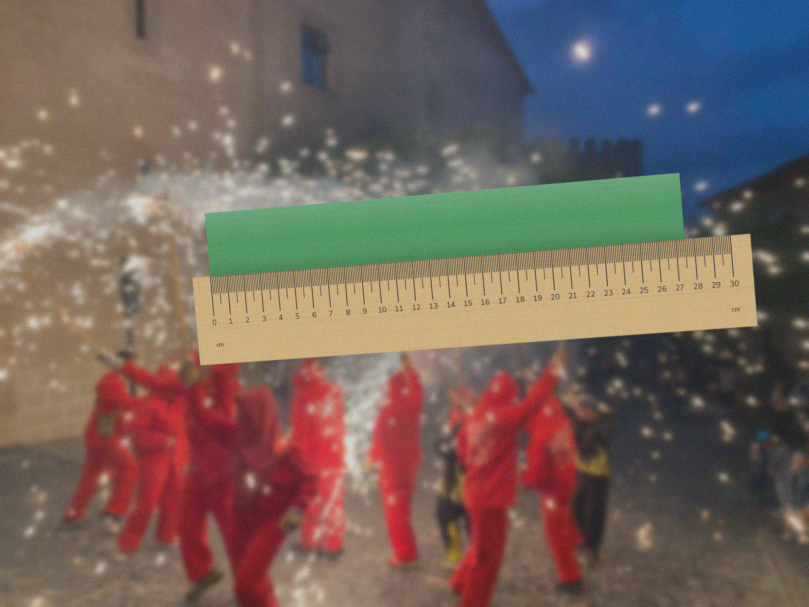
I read 27.5 cm
